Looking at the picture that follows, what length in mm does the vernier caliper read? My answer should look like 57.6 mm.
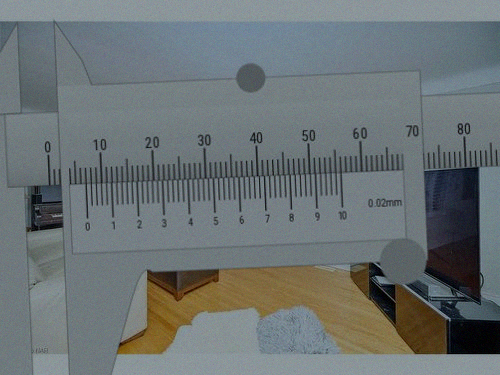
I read 7.0 mm
